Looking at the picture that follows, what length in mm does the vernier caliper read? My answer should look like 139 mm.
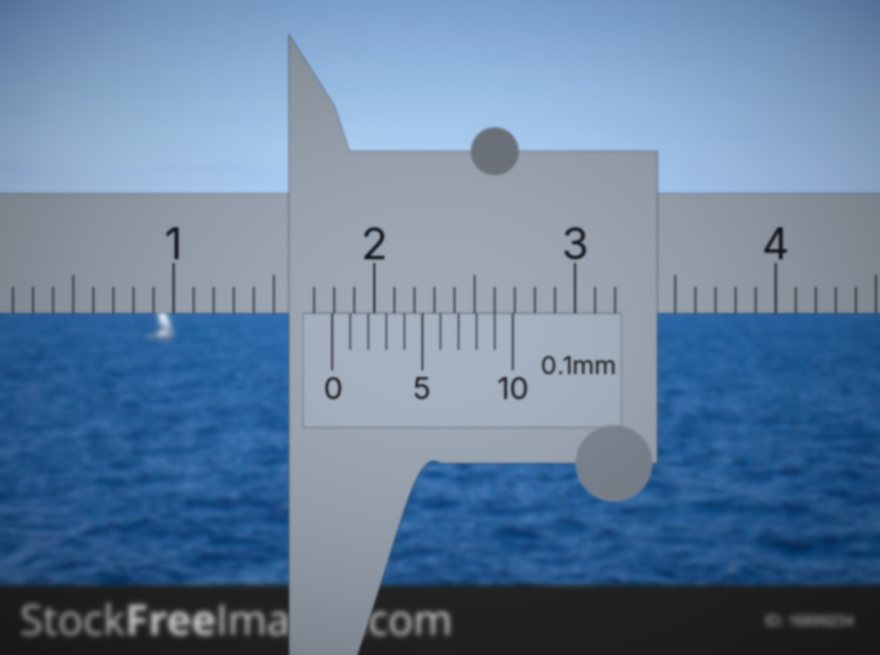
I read 17.9 mm
